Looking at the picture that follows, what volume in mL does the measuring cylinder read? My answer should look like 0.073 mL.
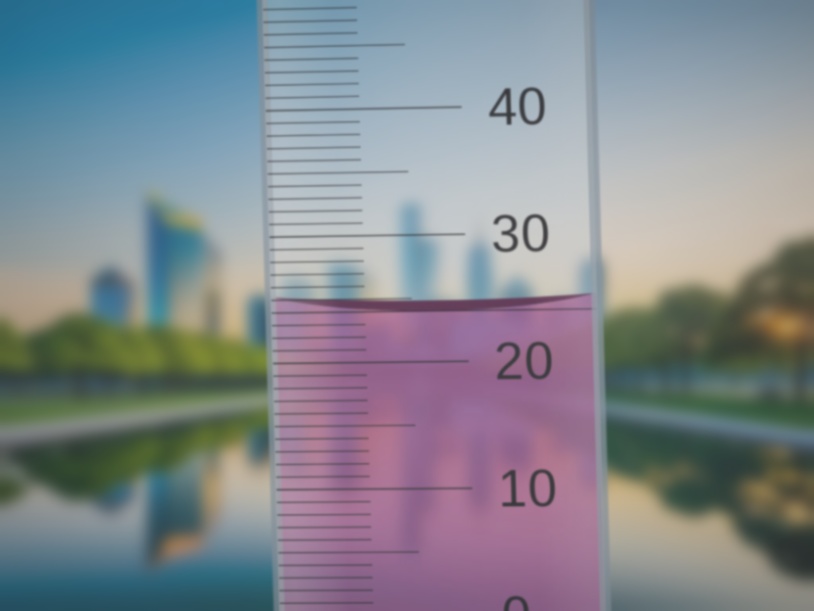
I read 24 mL
